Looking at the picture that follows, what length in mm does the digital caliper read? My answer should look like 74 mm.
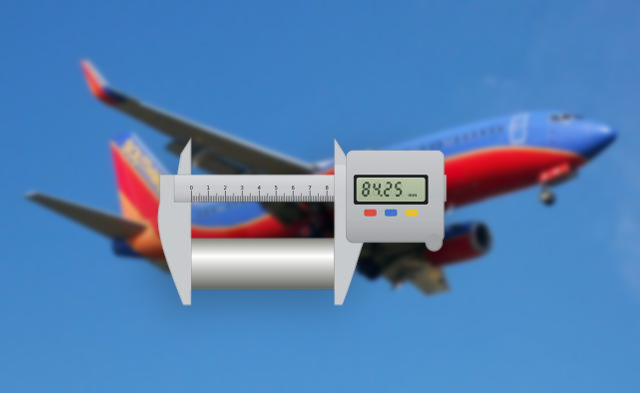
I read 84.25 mm
